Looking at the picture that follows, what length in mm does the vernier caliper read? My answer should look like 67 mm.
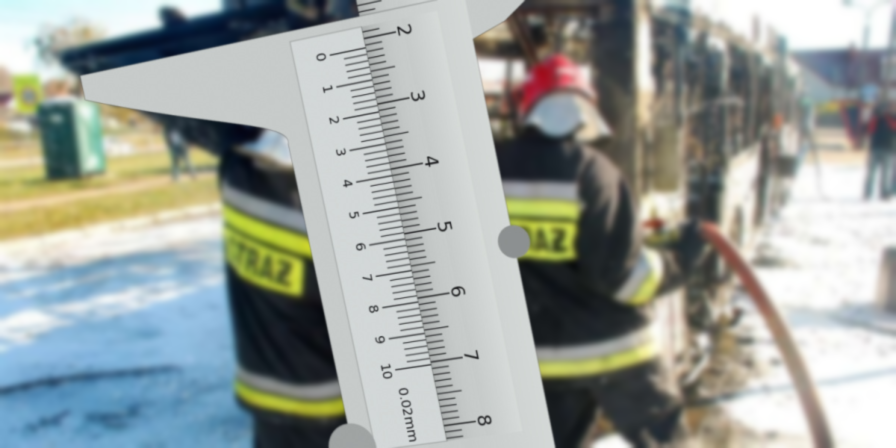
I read 21.4 mm
